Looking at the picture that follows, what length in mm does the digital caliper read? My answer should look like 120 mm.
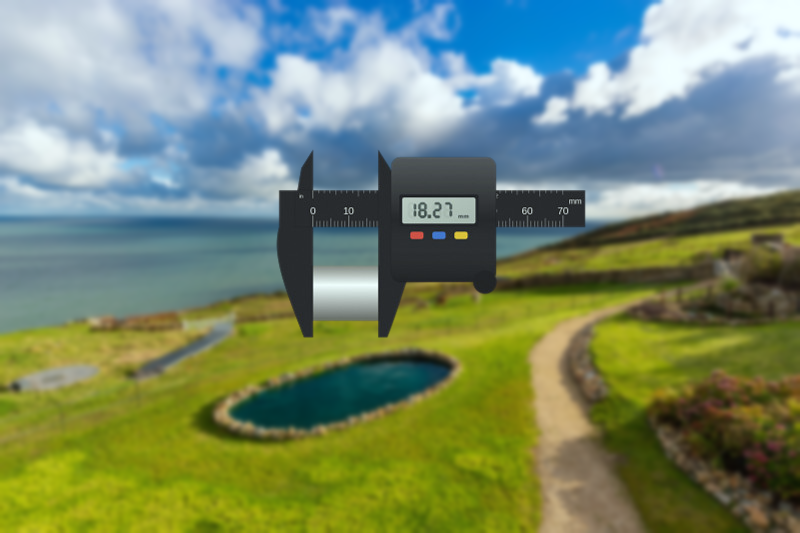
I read 18.27 mm
